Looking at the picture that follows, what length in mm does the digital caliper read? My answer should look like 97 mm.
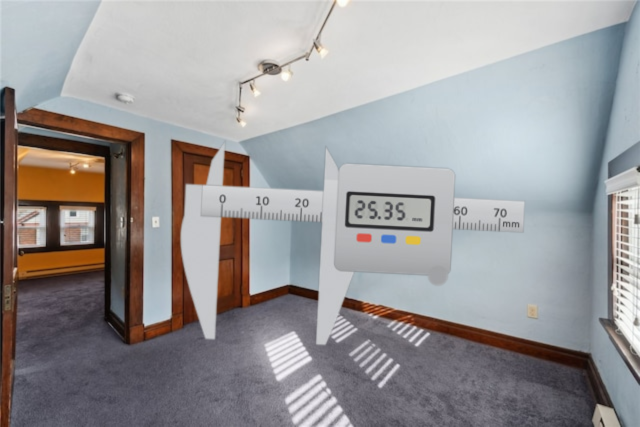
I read 25.35 mm
